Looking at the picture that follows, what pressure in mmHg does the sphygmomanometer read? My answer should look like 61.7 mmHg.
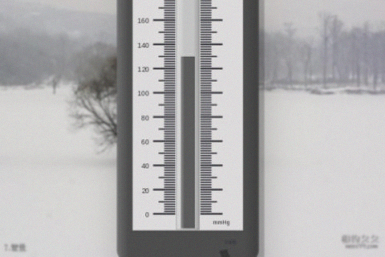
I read 130 mmHg
